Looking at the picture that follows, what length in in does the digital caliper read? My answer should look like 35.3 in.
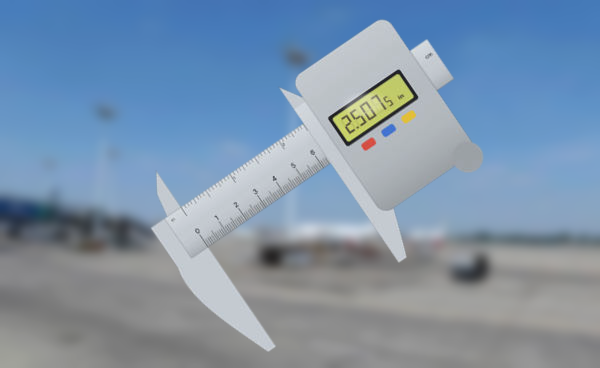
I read 2.5075 in
